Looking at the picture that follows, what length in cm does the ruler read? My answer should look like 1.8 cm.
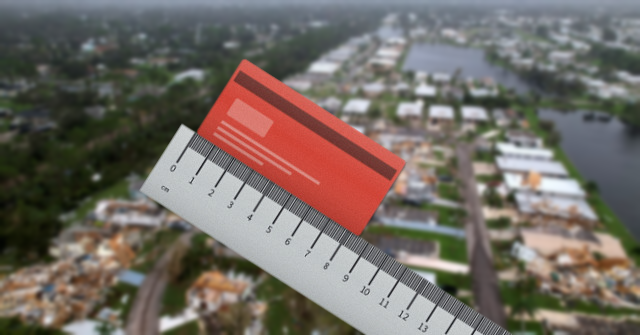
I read 8.5 cm
